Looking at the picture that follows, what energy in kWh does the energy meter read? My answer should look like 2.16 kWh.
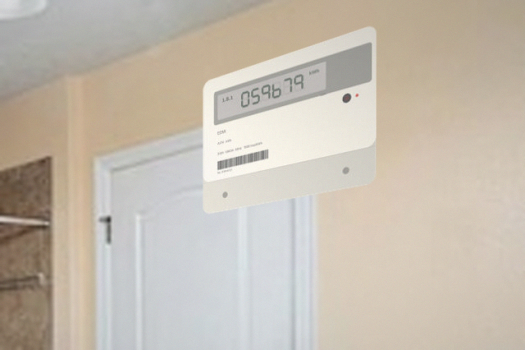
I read 59679 kWh
